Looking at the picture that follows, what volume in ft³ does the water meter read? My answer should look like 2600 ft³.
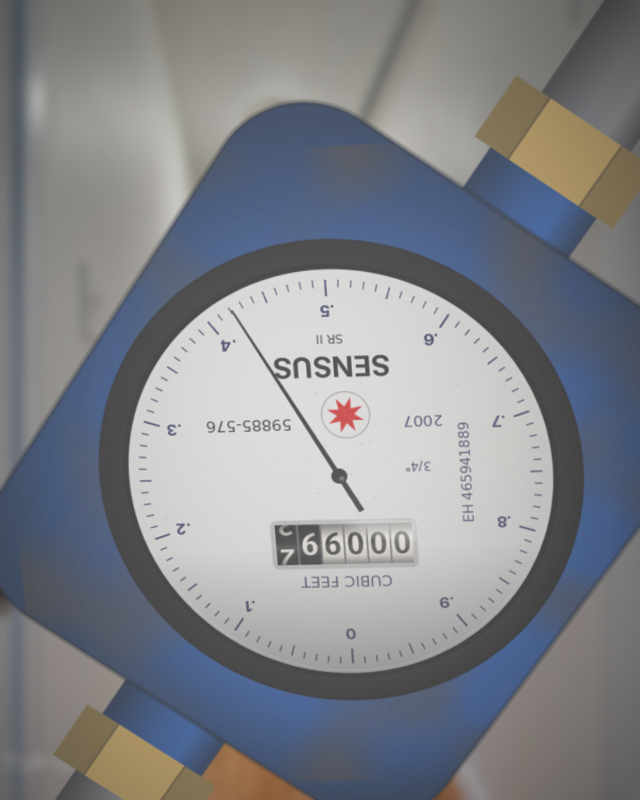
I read 992.42 ft³
